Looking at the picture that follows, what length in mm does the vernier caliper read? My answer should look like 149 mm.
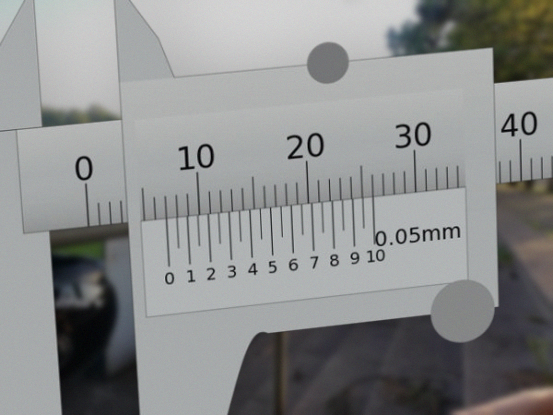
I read 7.0 mm
